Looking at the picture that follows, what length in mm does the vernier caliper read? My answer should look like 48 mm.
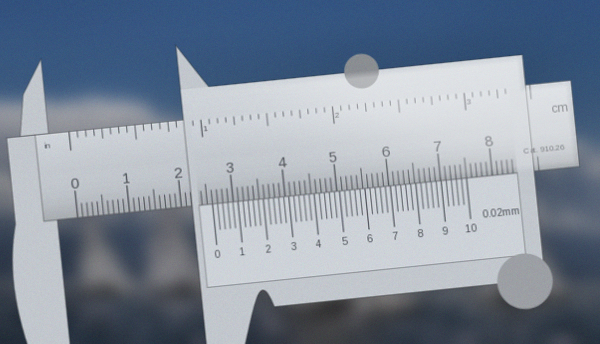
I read 26.0 mm
